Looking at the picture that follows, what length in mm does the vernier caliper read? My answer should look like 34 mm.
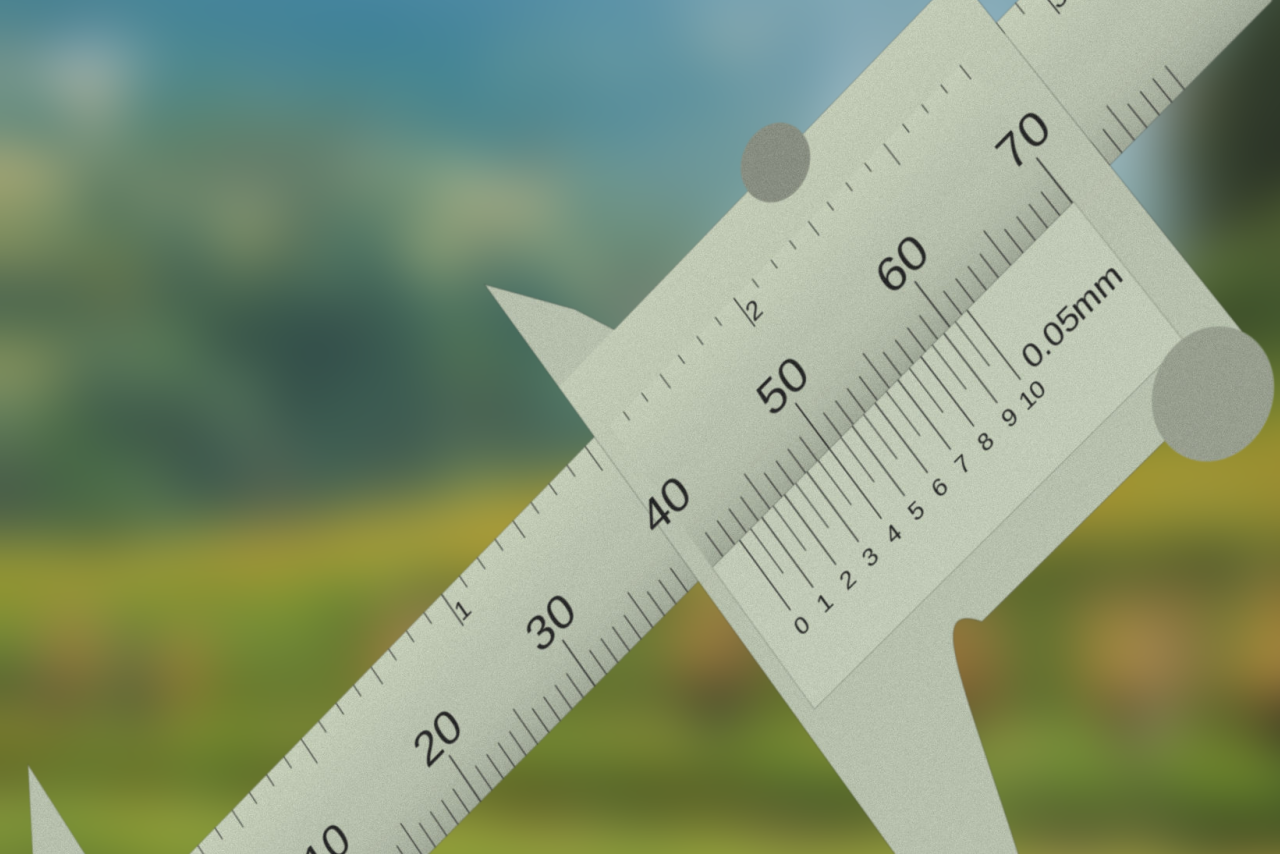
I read 42.4 mm
